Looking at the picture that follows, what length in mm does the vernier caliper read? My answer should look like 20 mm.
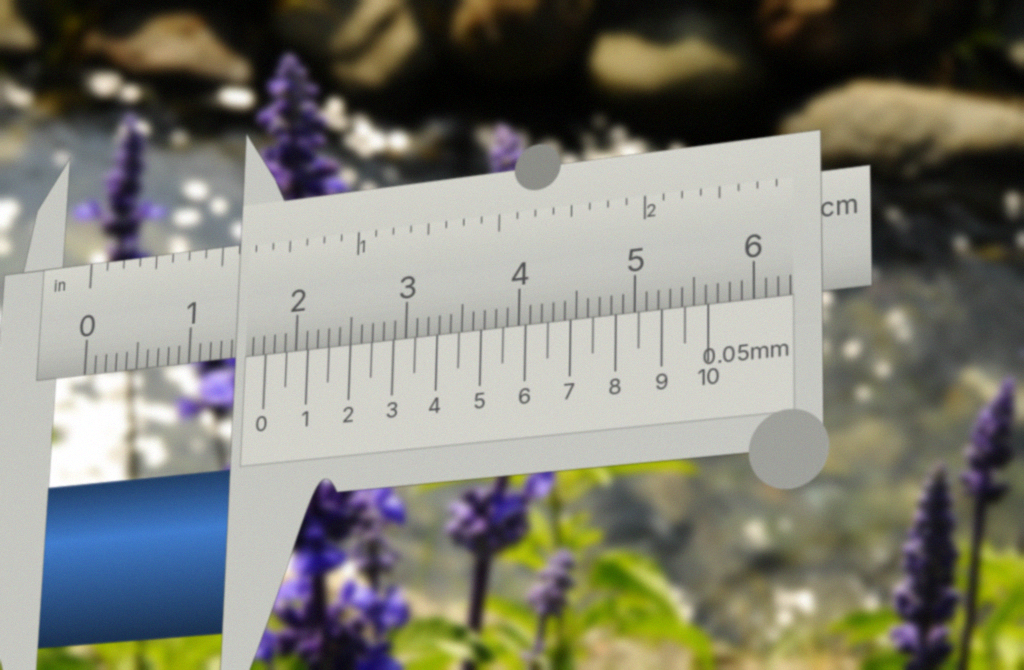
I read 17.2 mm
